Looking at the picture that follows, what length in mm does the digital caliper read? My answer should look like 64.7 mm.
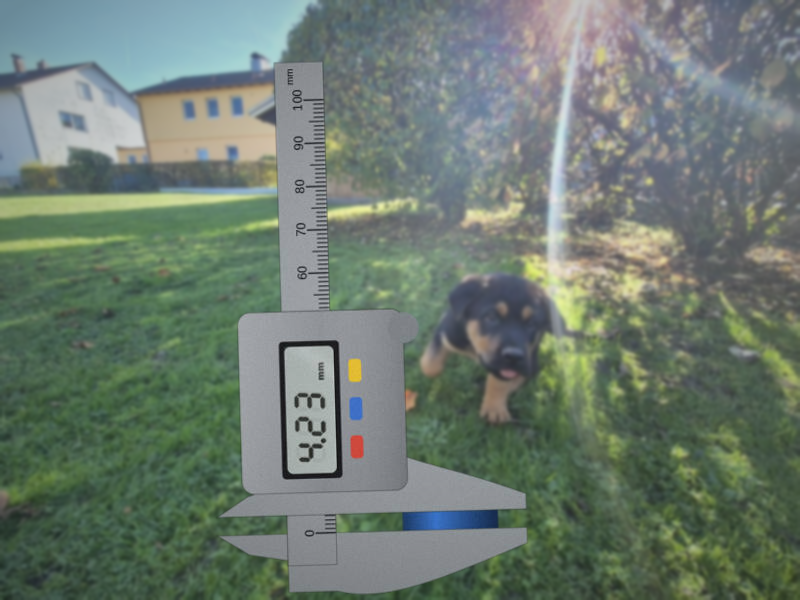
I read 4.23 mm
